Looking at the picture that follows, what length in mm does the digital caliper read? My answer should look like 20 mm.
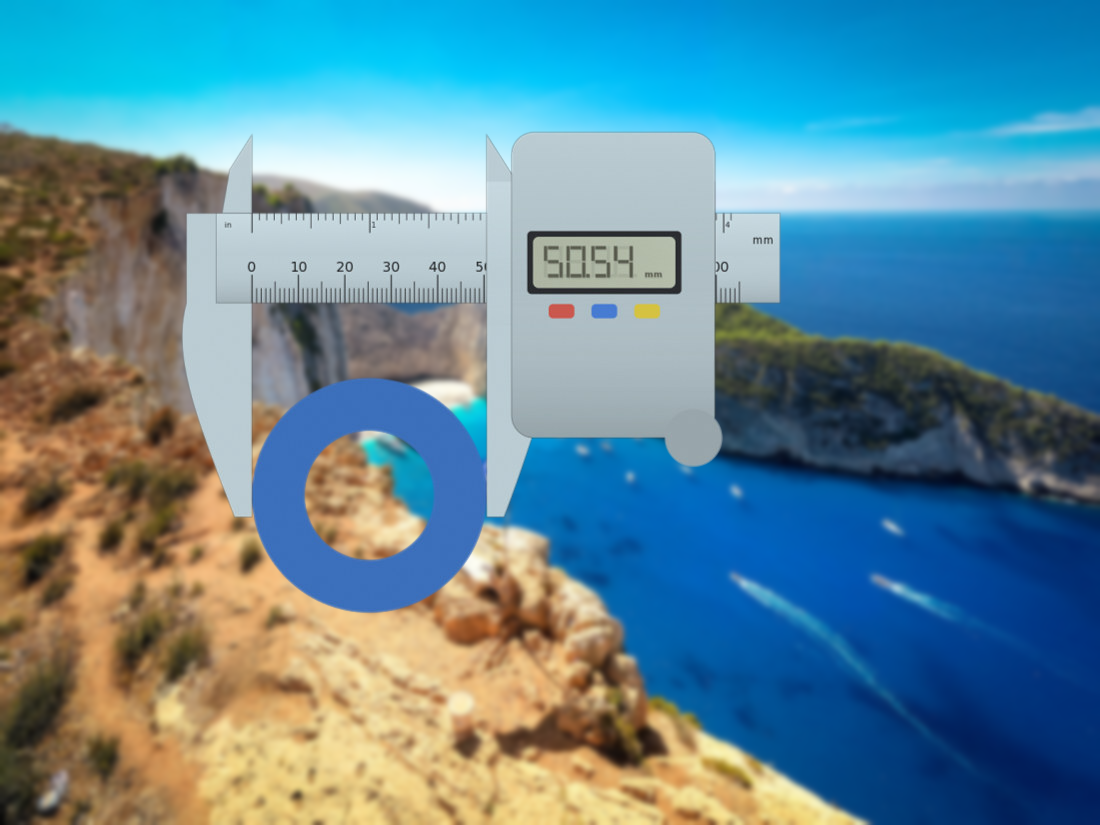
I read 50.54 mm
